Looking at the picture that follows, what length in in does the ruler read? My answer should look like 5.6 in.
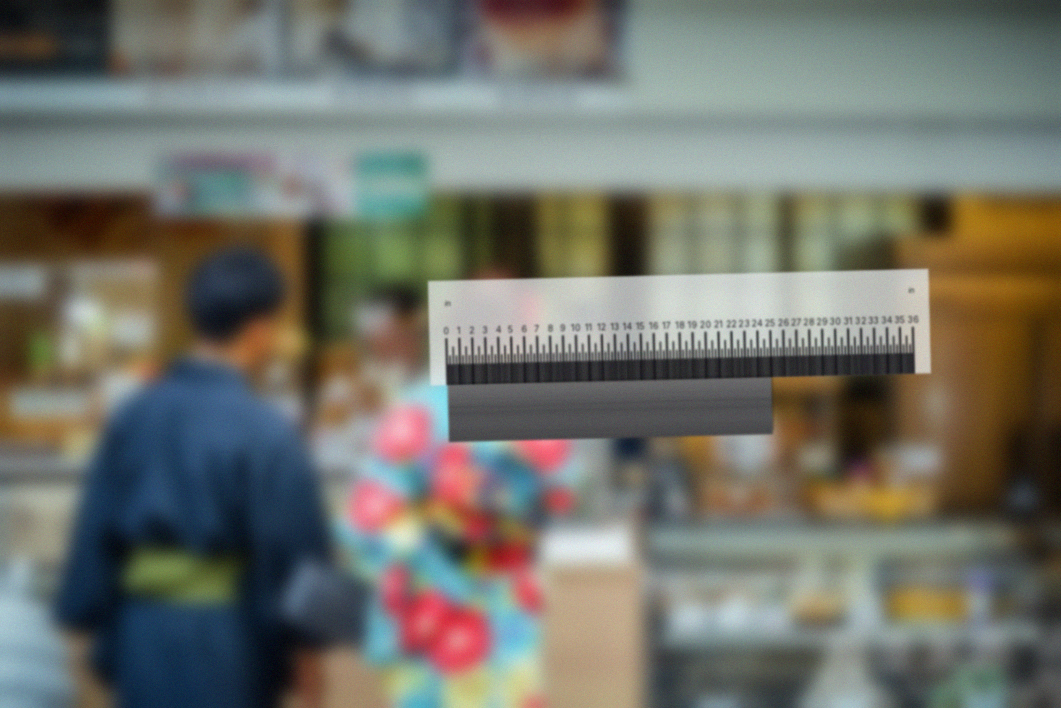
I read 25 in
